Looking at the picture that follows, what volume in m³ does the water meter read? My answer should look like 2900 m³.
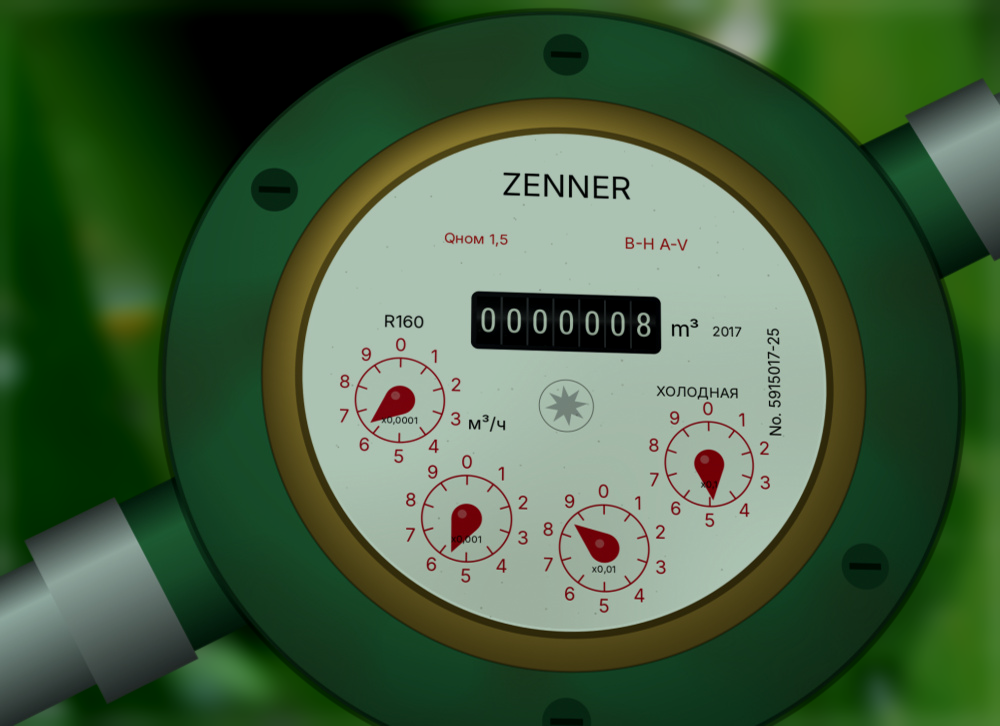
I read 8.4856 m³
